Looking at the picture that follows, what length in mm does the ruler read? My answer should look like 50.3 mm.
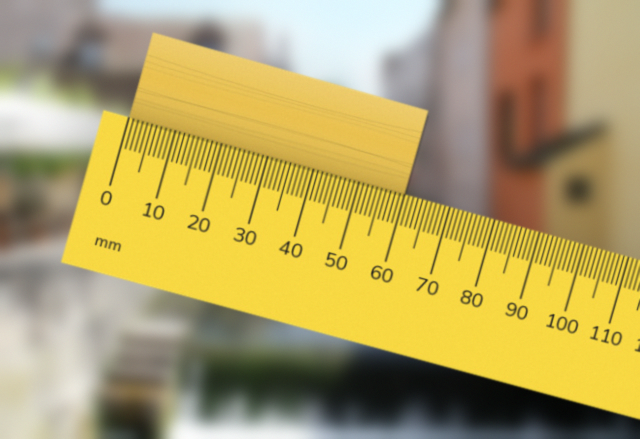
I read 60 mm
